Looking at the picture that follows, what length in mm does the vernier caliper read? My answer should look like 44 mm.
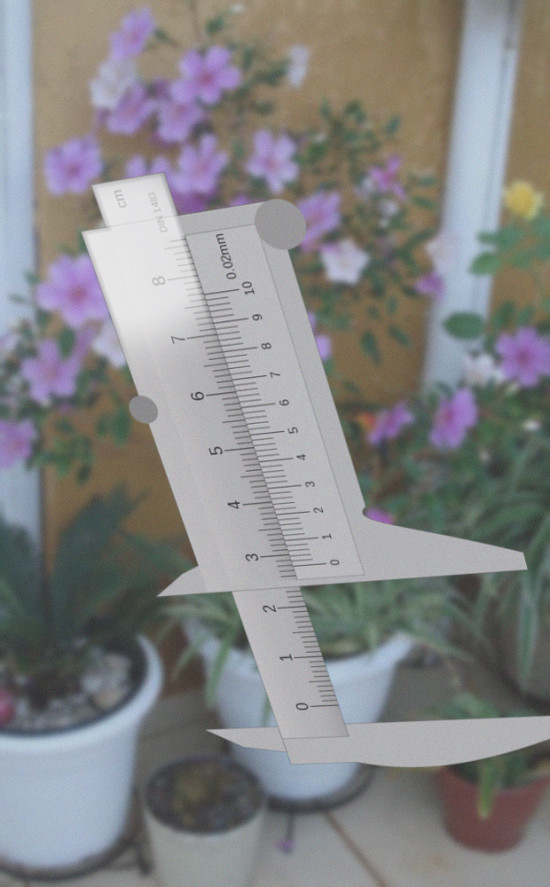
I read 27.8 mm
